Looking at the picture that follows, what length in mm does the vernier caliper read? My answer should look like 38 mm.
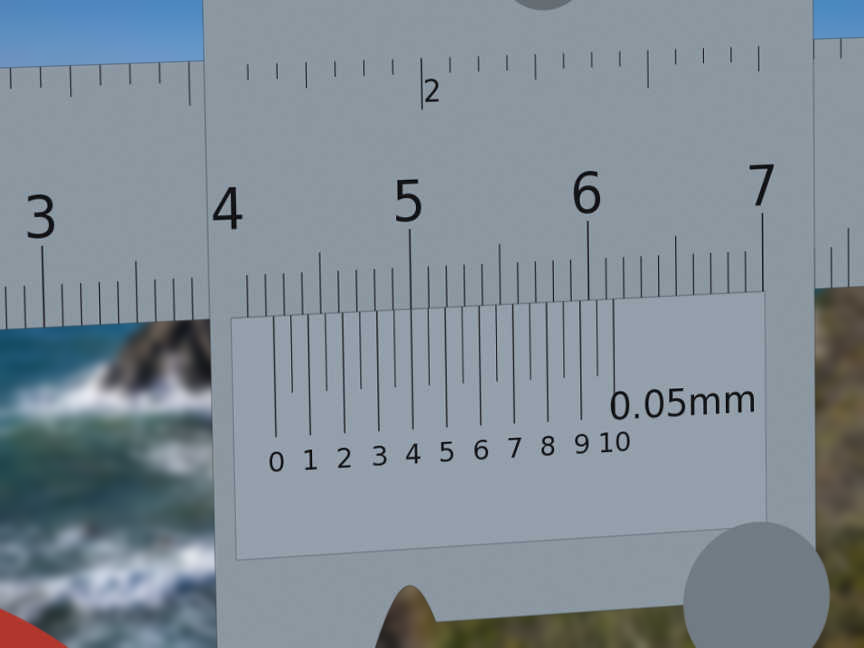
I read 42.4 mm
